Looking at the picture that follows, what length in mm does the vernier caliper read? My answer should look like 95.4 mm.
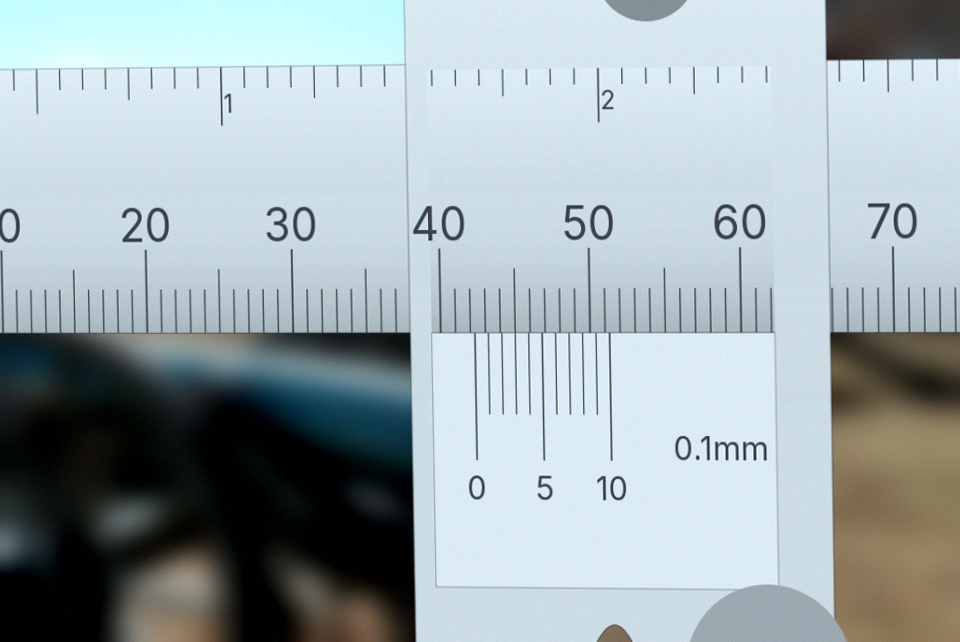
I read 42.3 mm
